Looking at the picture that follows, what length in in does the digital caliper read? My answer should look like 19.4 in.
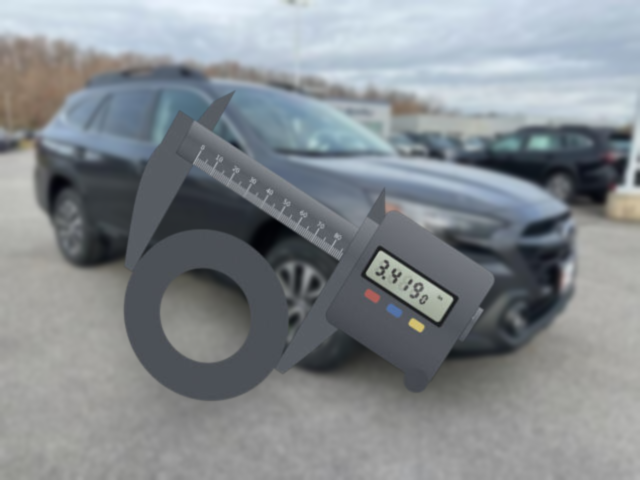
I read 3.4190 in
